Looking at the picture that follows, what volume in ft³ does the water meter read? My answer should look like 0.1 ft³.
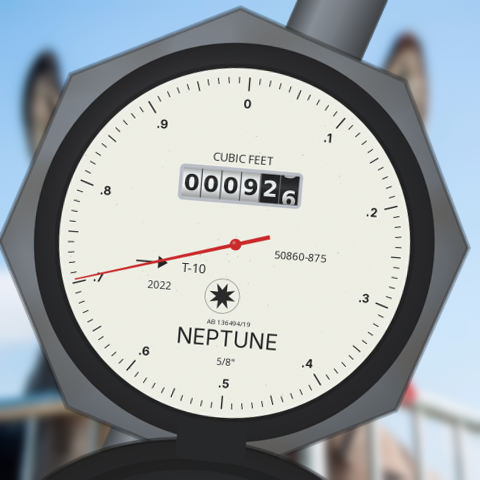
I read 925.70 ft³
